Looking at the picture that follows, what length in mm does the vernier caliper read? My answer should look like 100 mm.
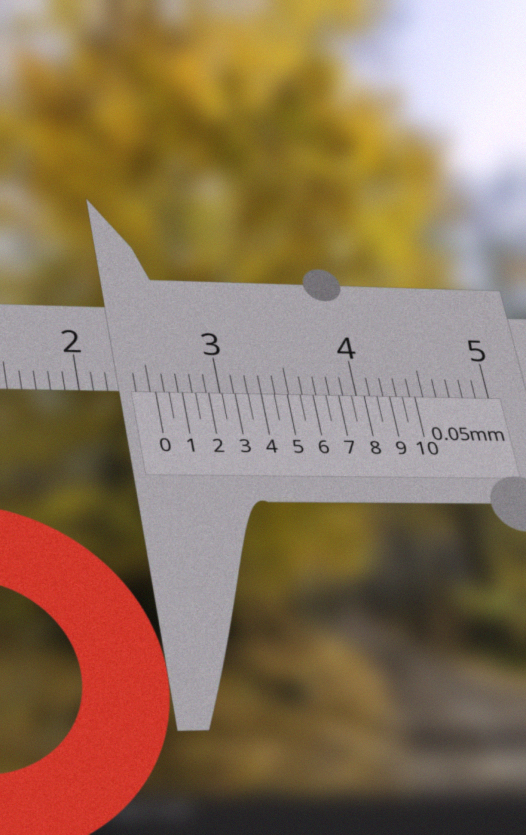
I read 25.4 mm
